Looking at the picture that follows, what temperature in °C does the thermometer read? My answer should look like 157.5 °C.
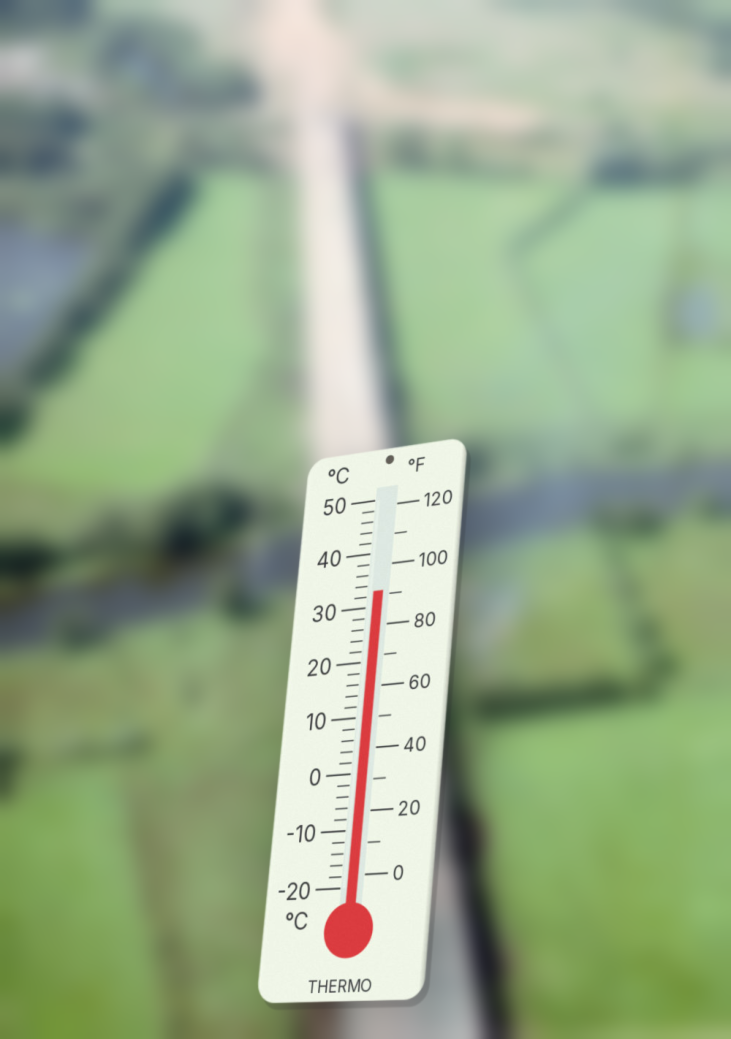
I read 33 °C
